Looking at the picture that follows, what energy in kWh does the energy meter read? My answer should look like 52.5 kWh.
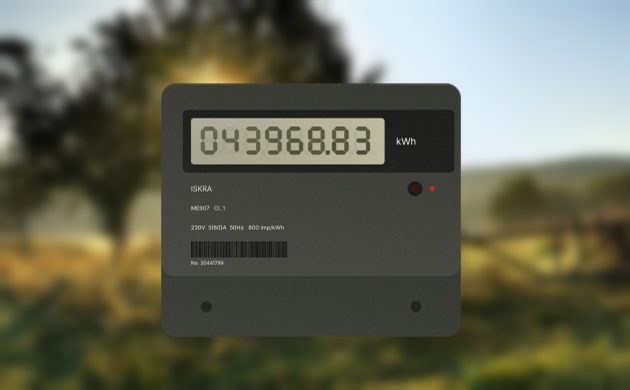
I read 43968.83 kWh
